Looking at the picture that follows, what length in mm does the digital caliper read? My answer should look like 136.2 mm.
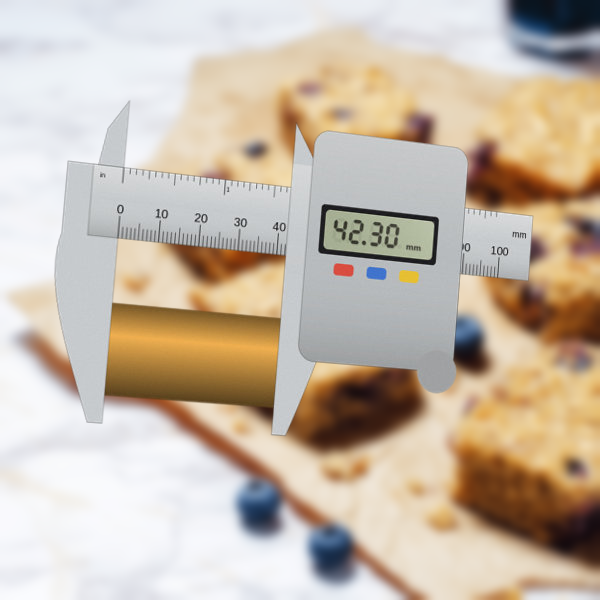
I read 42.30 mm
